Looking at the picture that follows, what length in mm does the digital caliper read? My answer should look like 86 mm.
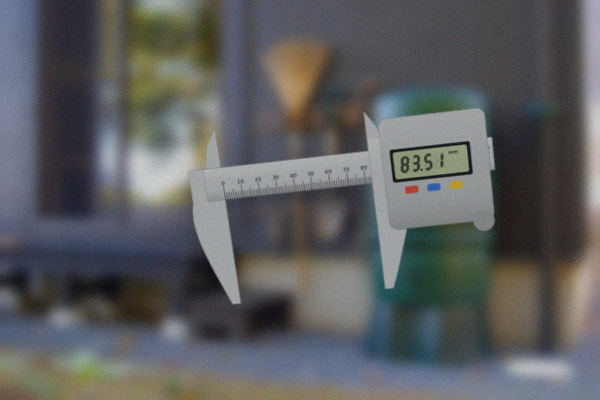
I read 83.51 mm
